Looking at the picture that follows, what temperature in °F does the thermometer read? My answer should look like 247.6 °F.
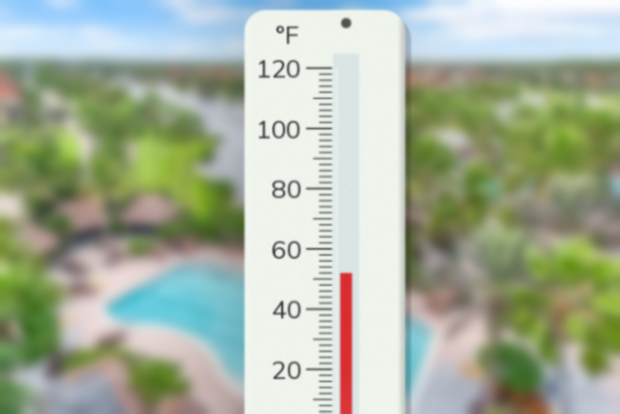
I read 52 °F
